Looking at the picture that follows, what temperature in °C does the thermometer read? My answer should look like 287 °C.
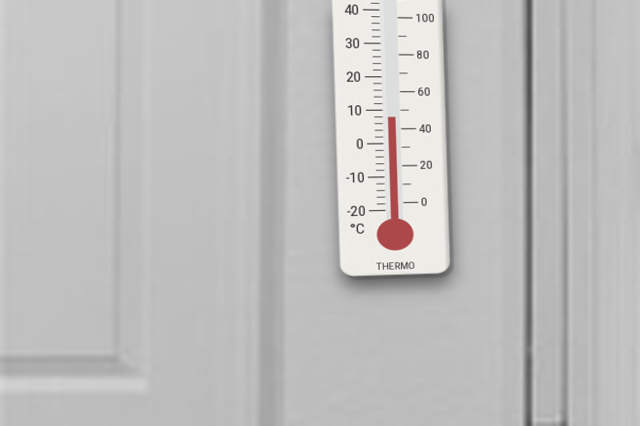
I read 8 °C
